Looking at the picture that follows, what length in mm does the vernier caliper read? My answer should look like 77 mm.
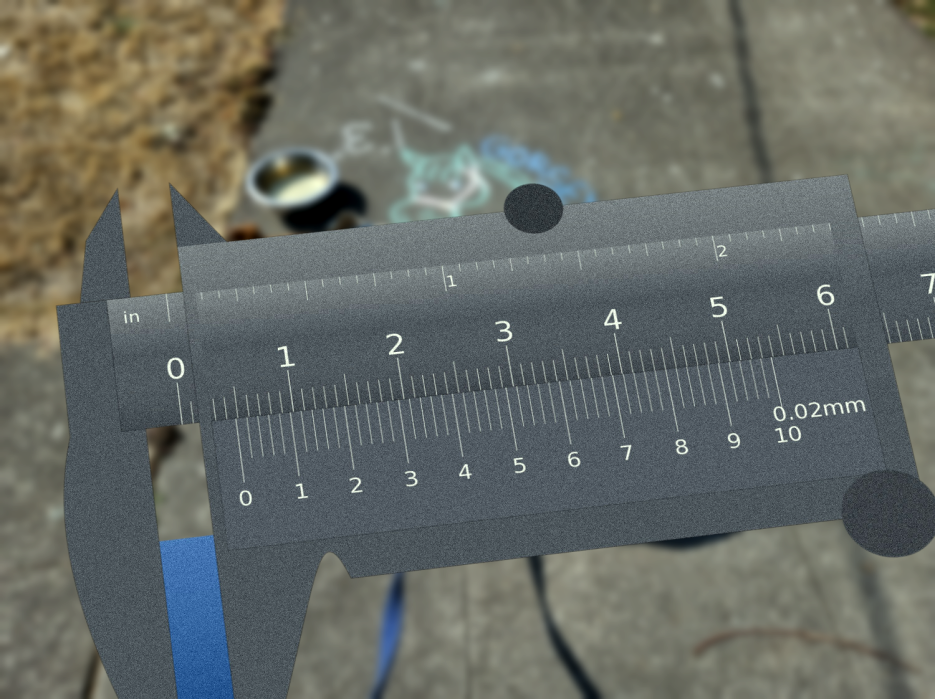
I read 4.8 mm
